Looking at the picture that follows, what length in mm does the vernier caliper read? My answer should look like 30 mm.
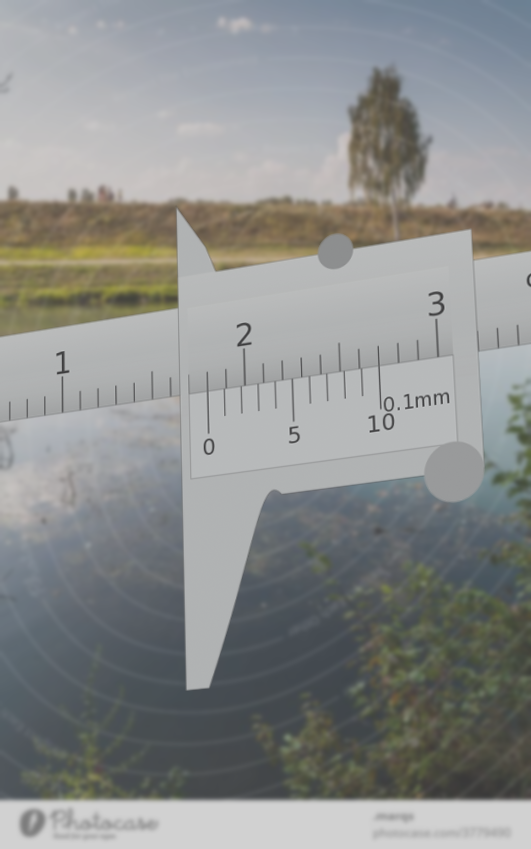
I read 18.0 mm
